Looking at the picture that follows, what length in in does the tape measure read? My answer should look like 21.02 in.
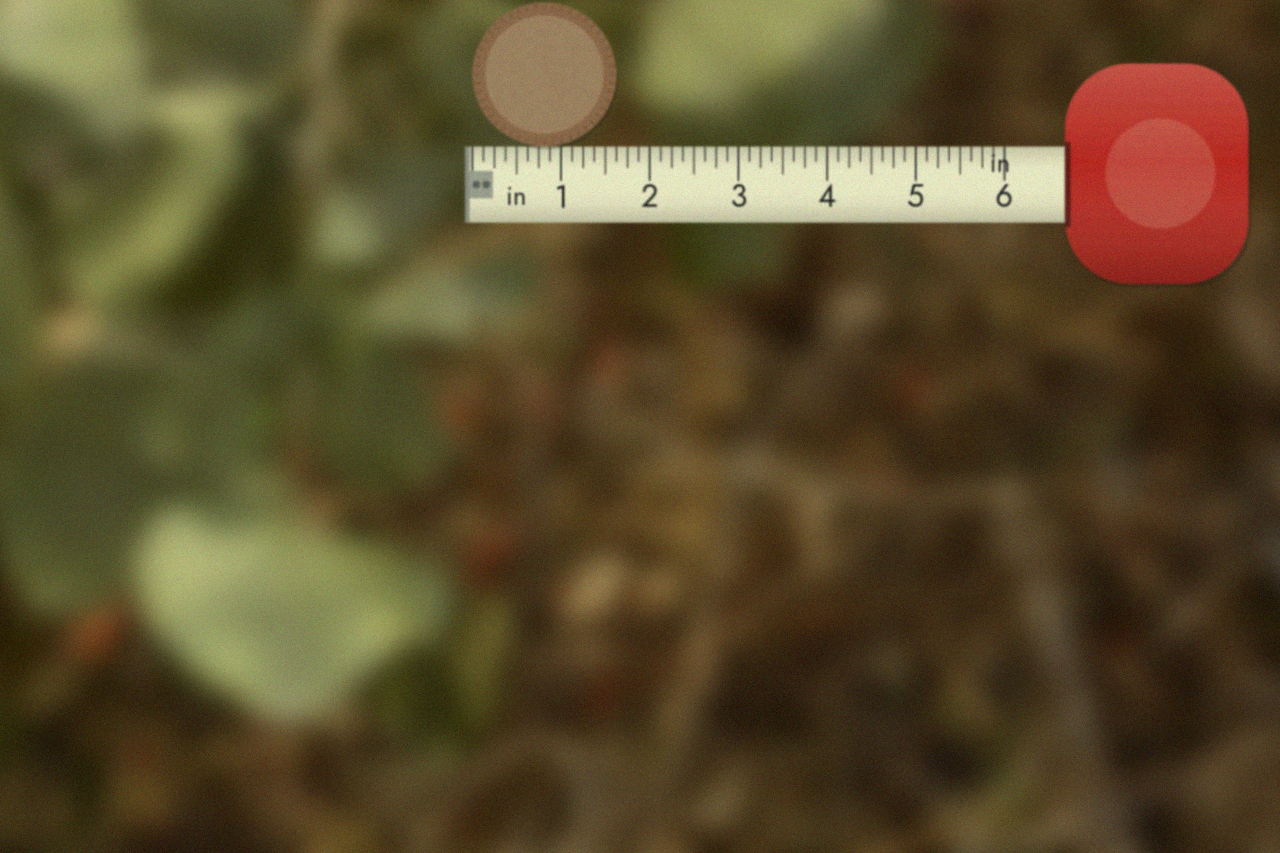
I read 1.625 in
